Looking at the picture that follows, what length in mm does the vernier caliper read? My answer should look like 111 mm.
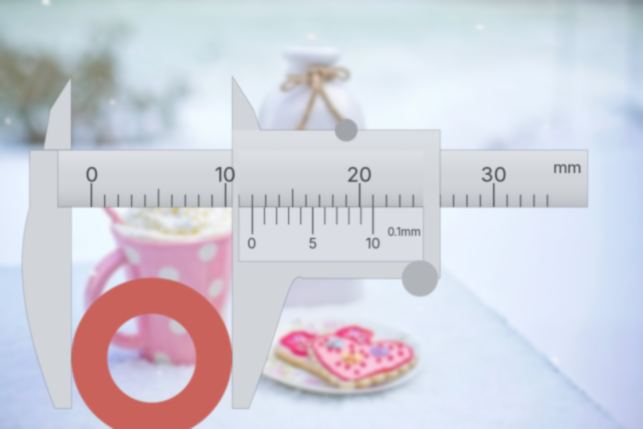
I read 12.0 mm
